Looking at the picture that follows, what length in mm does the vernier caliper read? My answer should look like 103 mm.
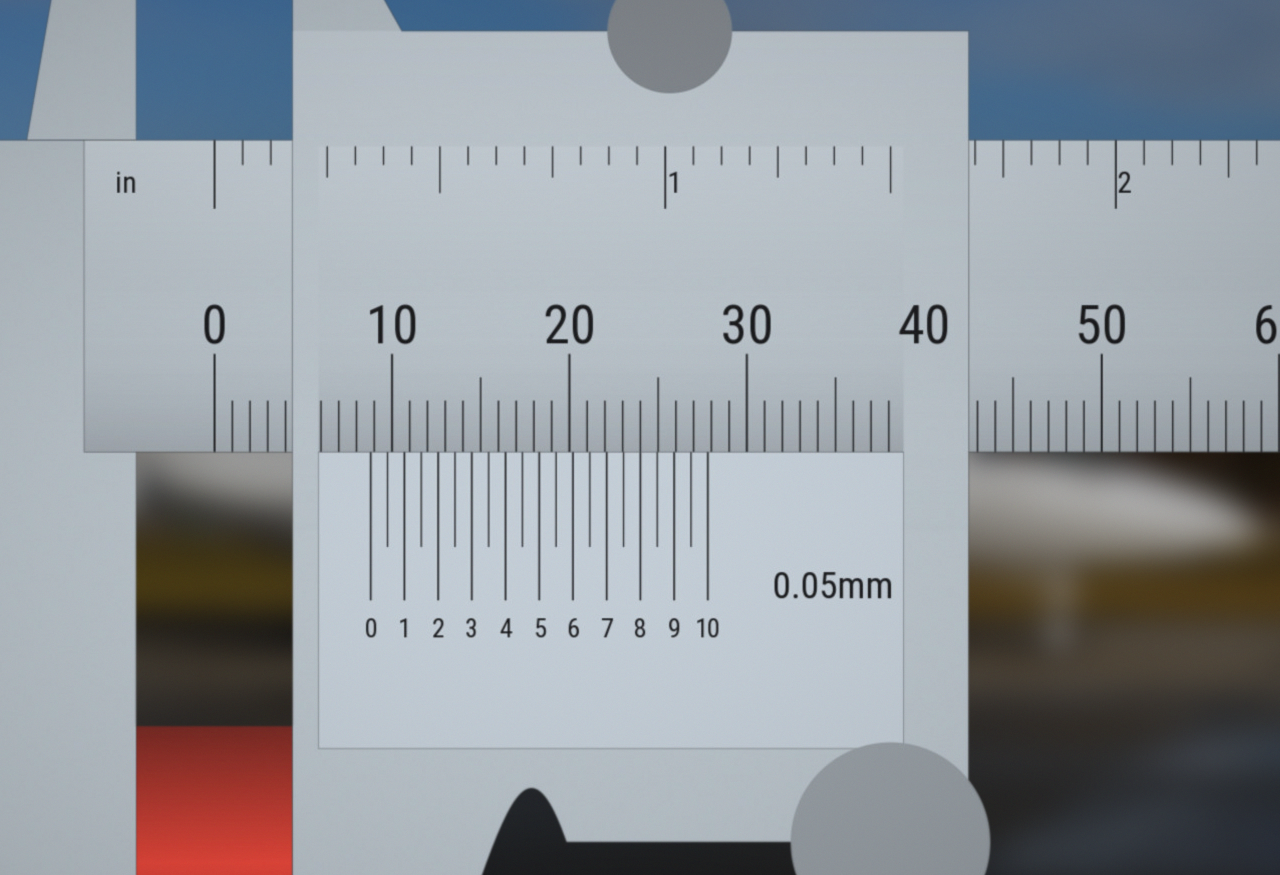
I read 8.8 mm
